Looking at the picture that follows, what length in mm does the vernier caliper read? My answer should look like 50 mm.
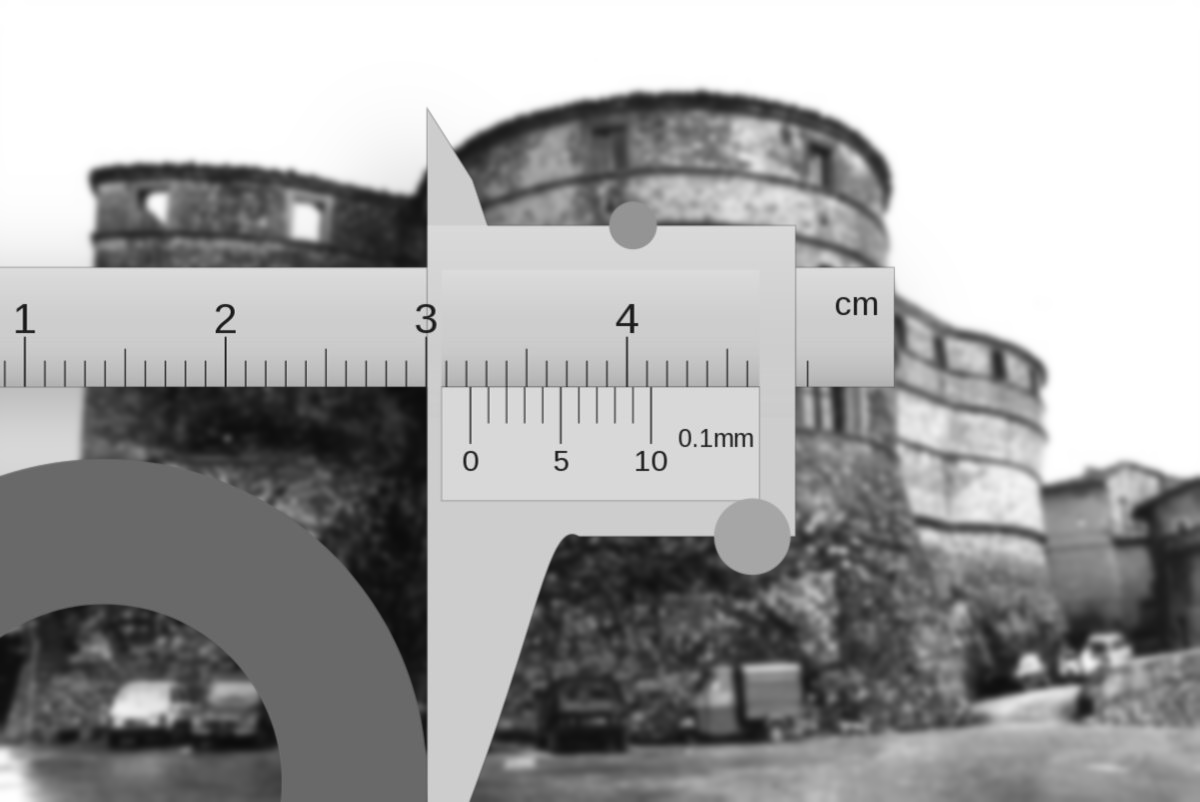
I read 32.2 mm
